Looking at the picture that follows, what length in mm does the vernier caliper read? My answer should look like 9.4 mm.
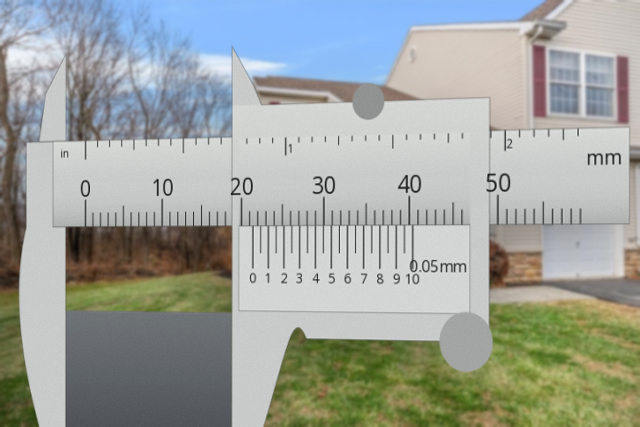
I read 21.4 mm
